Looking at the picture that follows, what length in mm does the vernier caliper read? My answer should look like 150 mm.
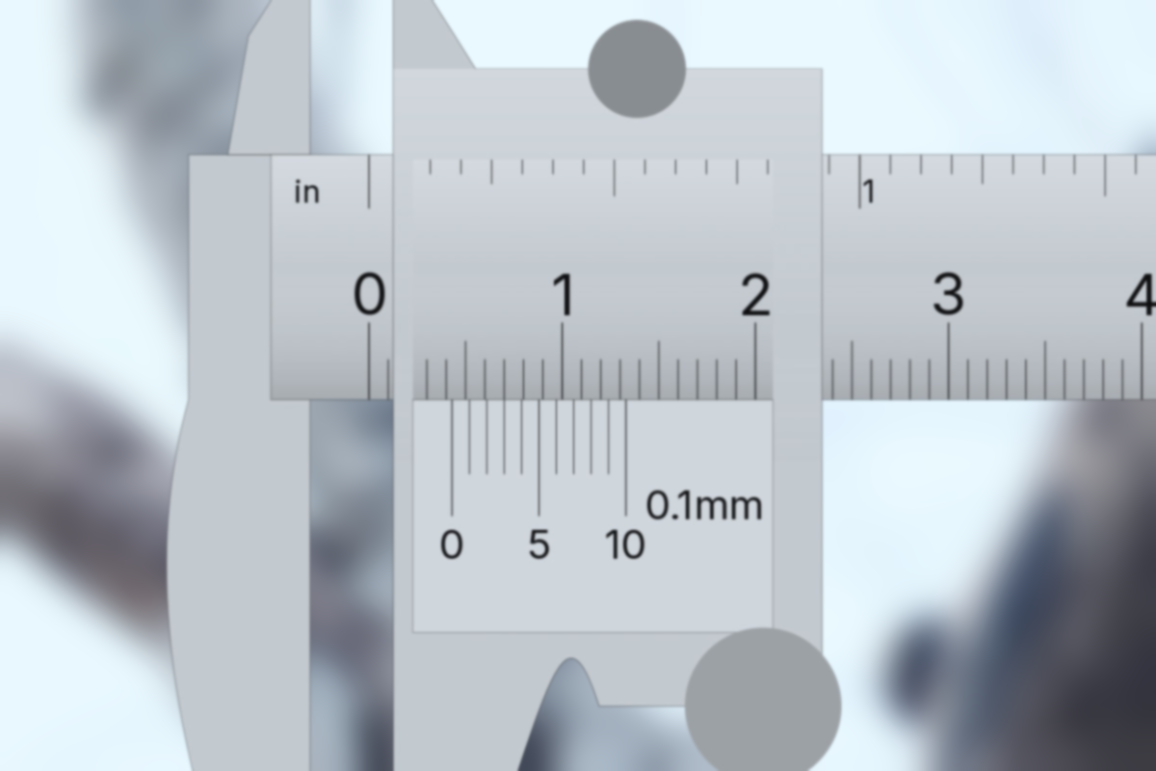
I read 4.3 mm
